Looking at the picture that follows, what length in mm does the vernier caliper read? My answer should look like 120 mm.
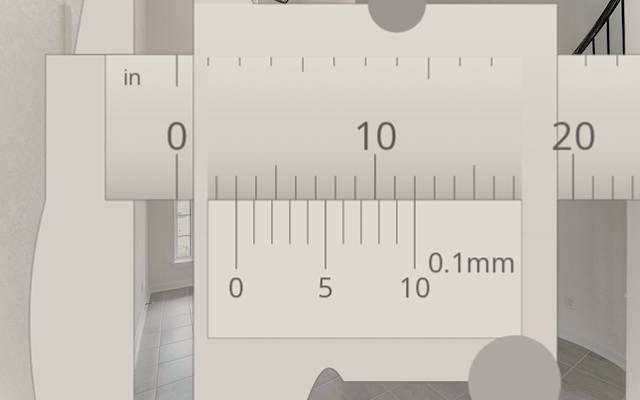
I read 3.0 mm
